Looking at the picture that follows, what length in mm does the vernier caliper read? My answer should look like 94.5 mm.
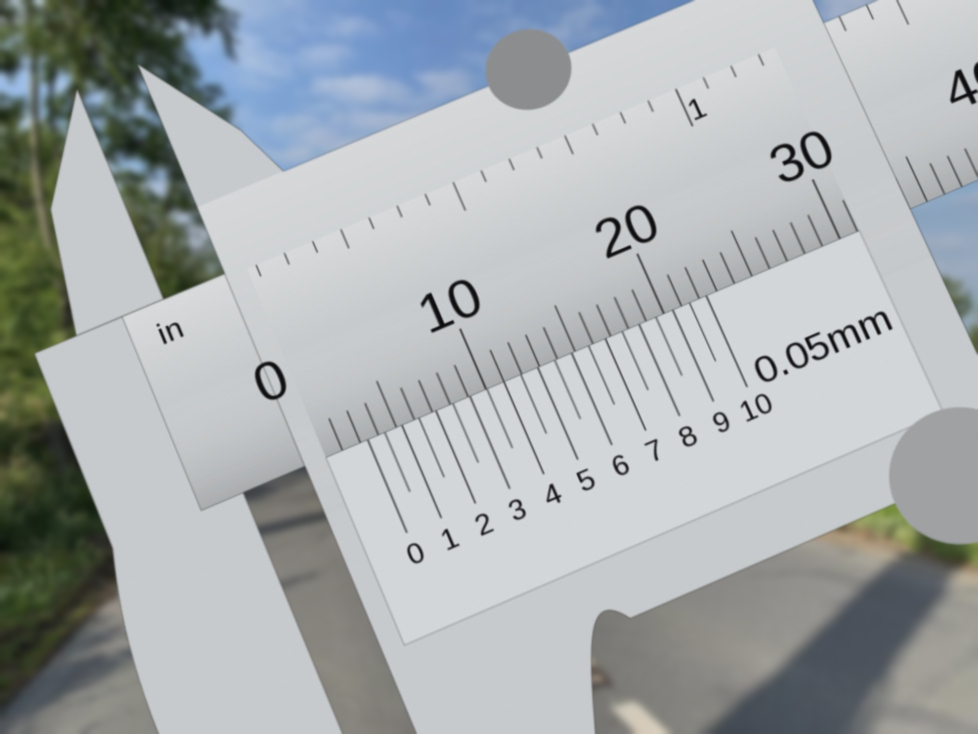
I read 3.4 mm
